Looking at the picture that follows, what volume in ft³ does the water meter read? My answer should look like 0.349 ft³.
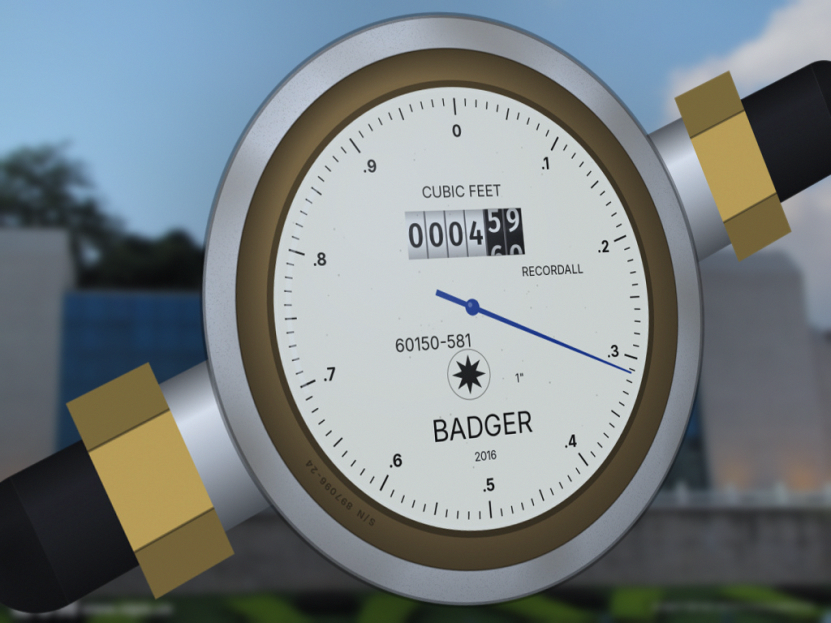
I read 459.31 ft³
